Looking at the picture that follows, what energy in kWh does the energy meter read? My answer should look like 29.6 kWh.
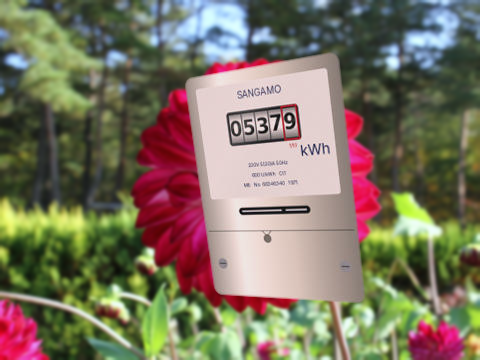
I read 537.9 kWh
